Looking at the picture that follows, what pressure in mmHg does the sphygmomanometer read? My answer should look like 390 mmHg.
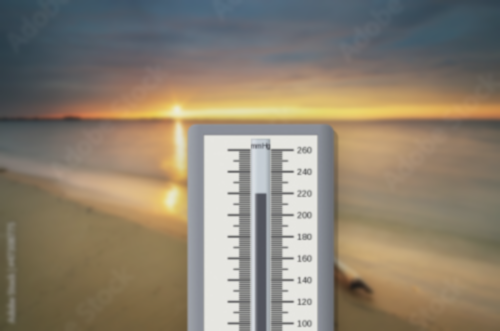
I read 220 mmHg
